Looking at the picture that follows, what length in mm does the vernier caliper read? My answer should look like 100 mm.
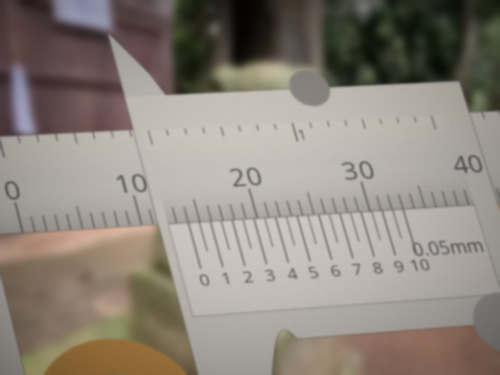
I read 14.0 mm
